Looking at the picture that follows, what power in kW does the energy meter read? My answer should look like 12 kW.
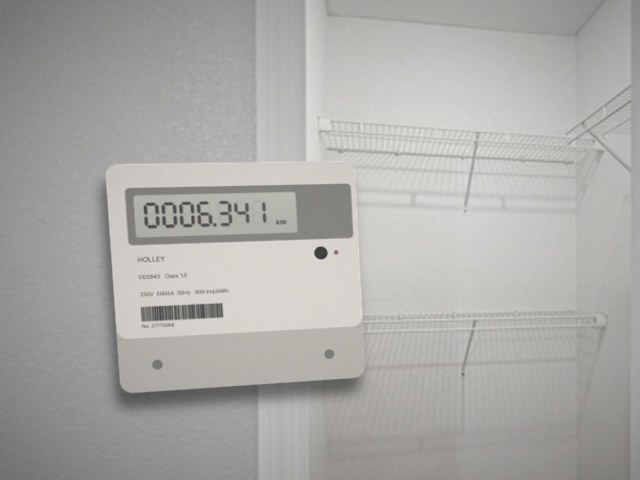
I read 6.341 kW
